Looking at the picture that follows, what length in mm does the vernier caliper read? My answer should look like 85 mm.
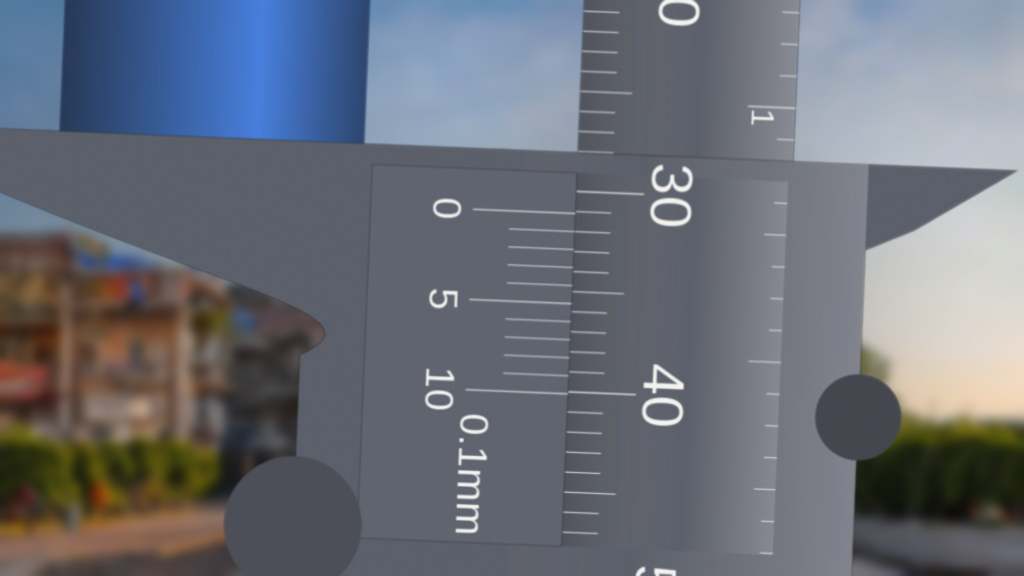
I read 31.1 mm
